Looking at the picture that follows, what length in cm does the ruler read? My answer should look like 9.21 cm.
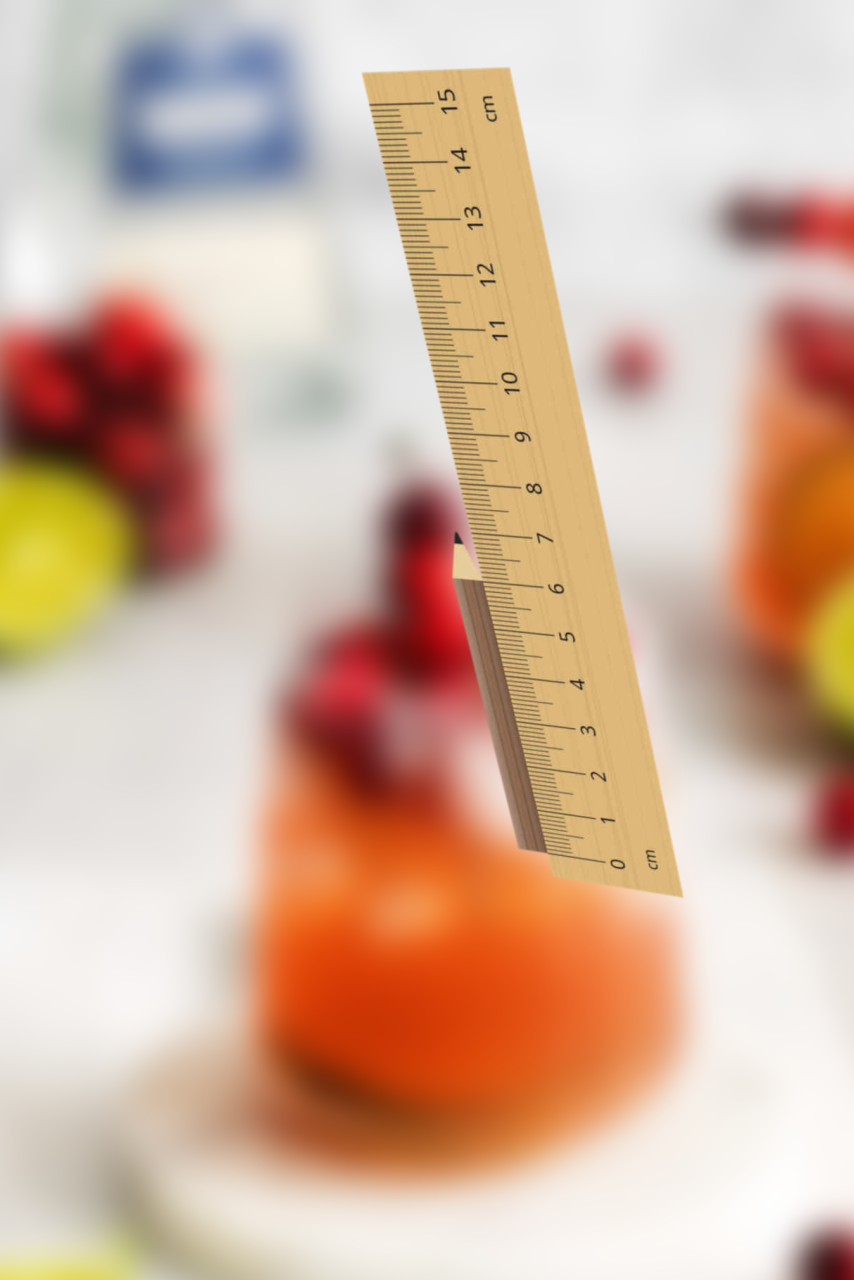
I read 7 cm
